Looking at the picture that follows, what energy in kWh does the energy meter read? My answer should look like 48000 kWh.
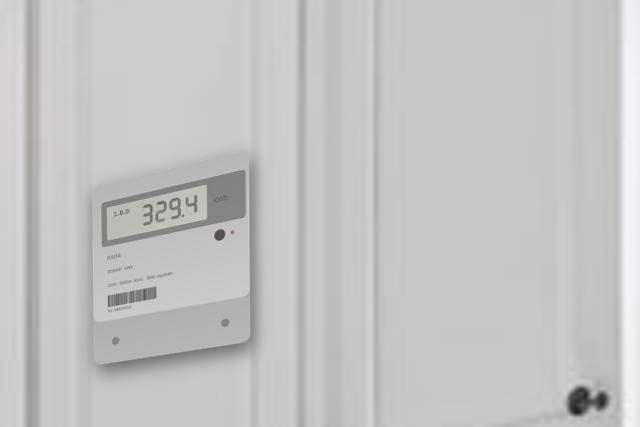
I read 329.4 kWh
